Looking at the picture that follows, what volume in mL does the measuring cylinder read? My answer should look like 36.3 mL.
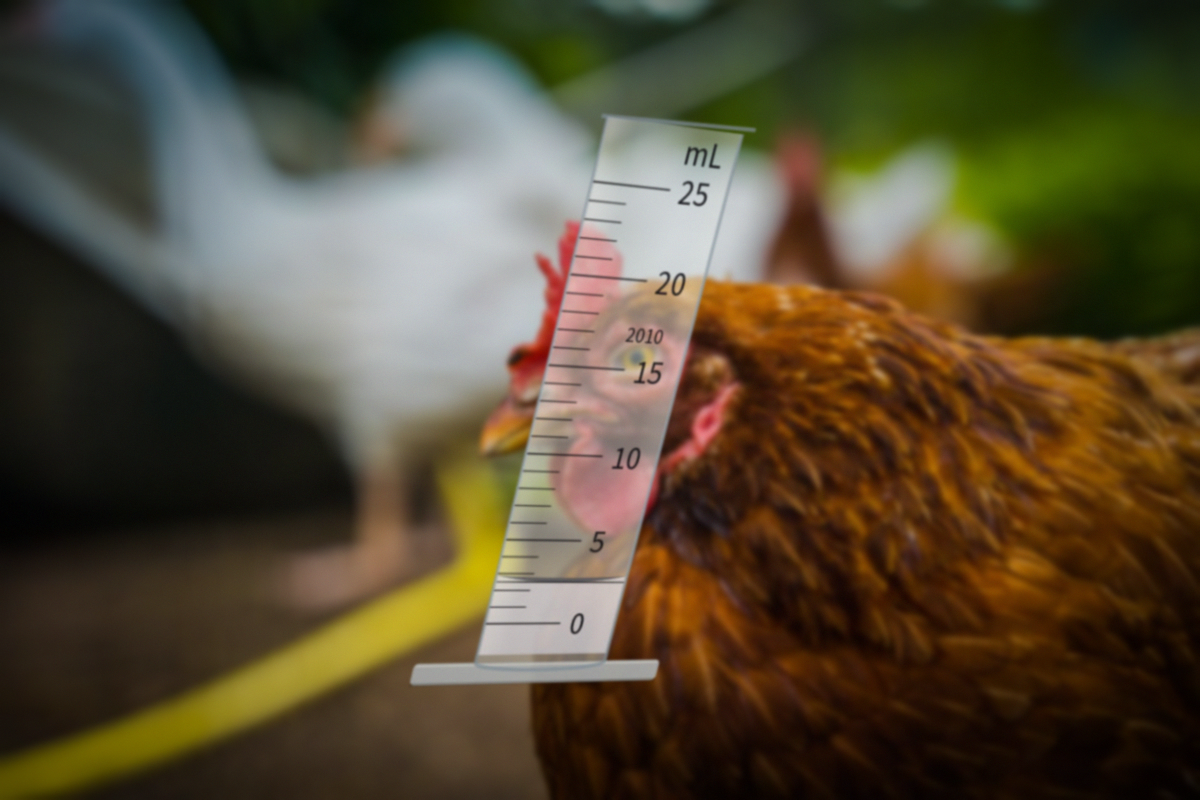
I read 2.5 mL
